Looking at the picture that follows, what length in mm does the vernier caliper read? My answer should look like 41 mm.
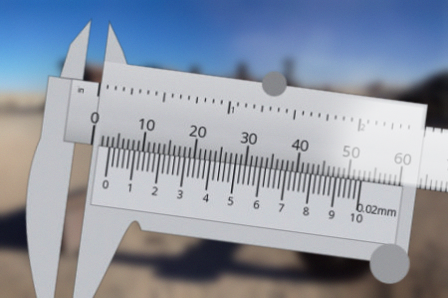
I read 3.5 mm
